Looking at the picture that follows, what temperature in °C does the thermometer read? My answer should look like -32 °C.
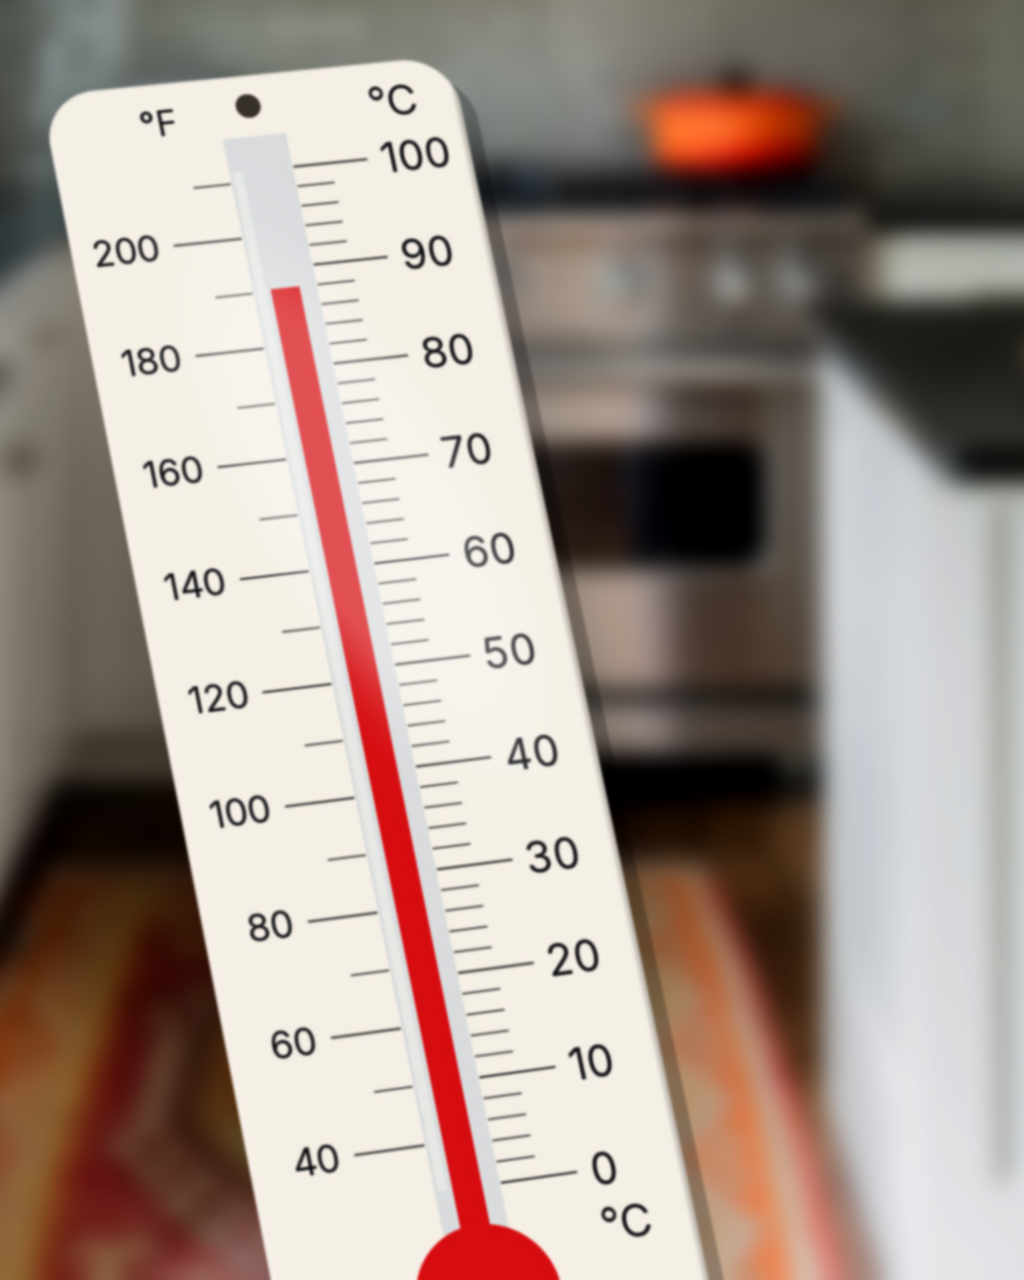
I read 88 °C
